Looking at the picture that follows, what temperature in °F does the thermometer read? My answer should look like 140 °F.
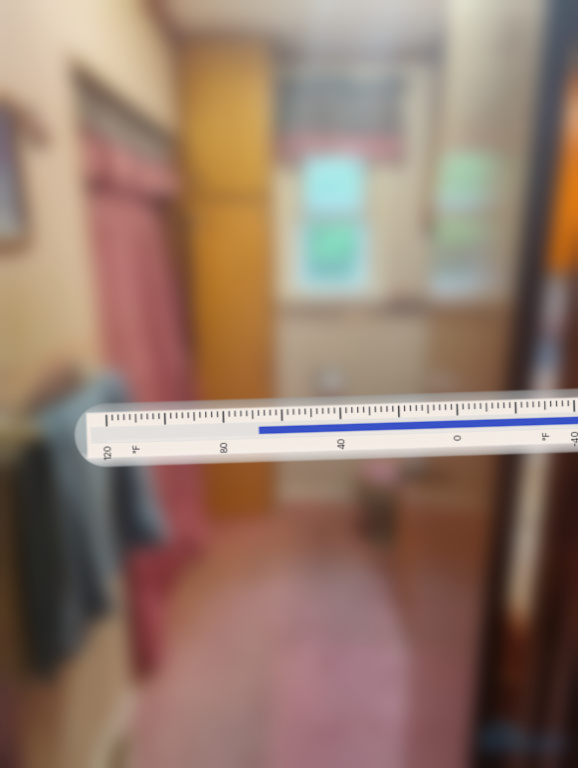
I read 68 °F
